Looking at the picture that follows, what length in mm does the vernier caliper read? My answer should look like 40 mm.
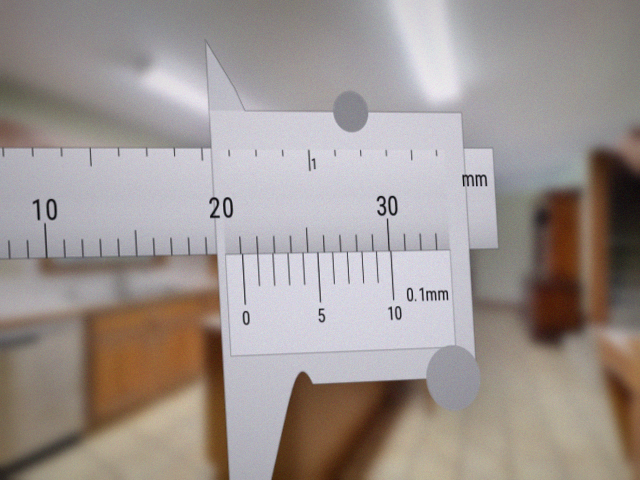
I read 21.1 mm
